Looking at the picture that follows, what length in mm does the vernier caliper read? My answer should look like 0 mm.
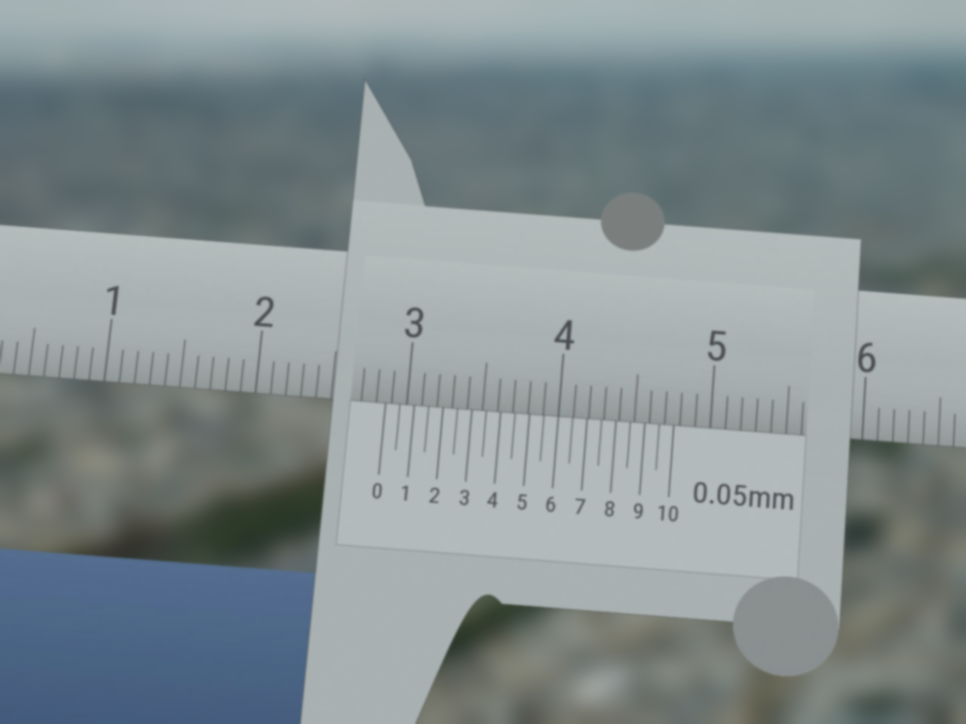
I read 28.6 mm
